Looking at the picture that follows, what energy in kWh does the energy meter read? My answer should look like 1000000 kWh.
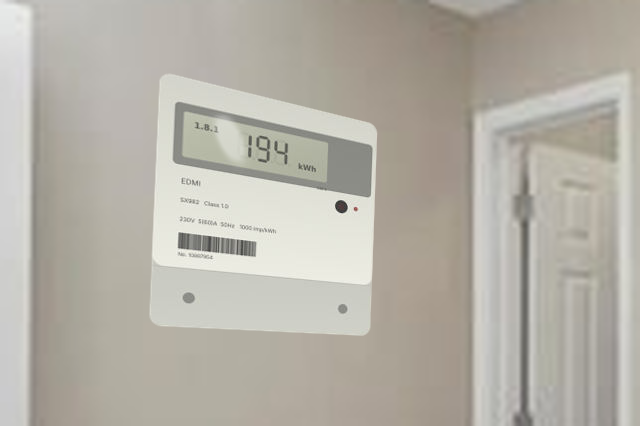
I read 194 kWh
